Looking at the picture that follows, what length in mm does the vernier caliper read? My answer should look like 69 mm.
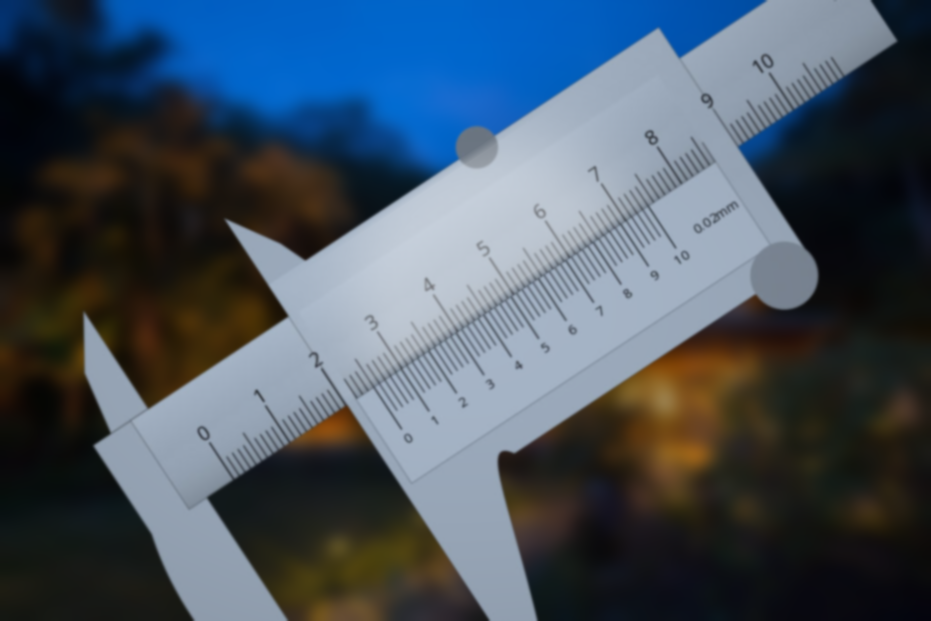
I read 25.0 mm
